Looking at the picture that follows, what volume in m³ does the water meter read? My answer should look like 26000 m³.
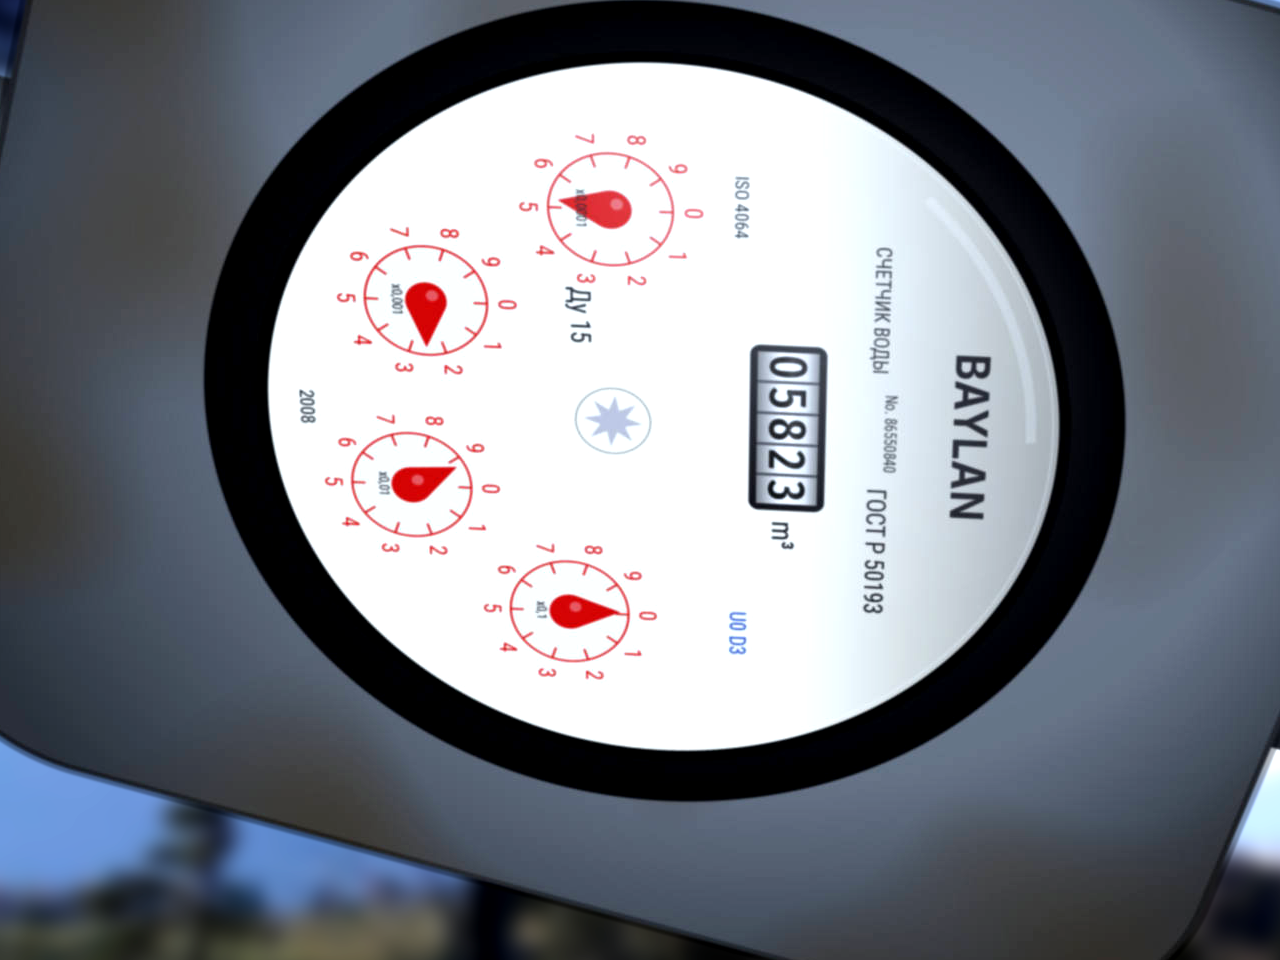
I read 5822.9925 m³
